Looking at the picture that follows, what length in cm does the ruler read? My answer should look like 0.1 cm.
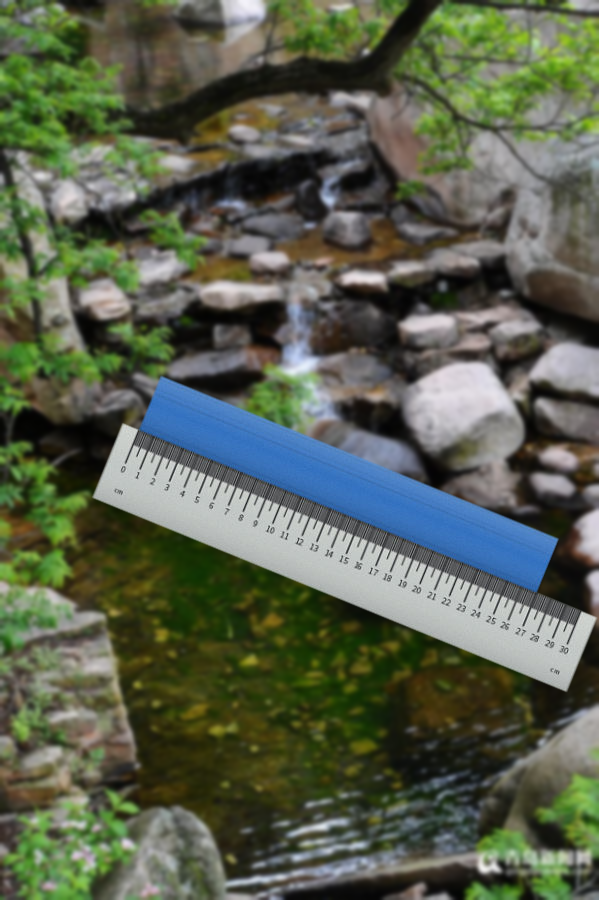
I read 27 cm
